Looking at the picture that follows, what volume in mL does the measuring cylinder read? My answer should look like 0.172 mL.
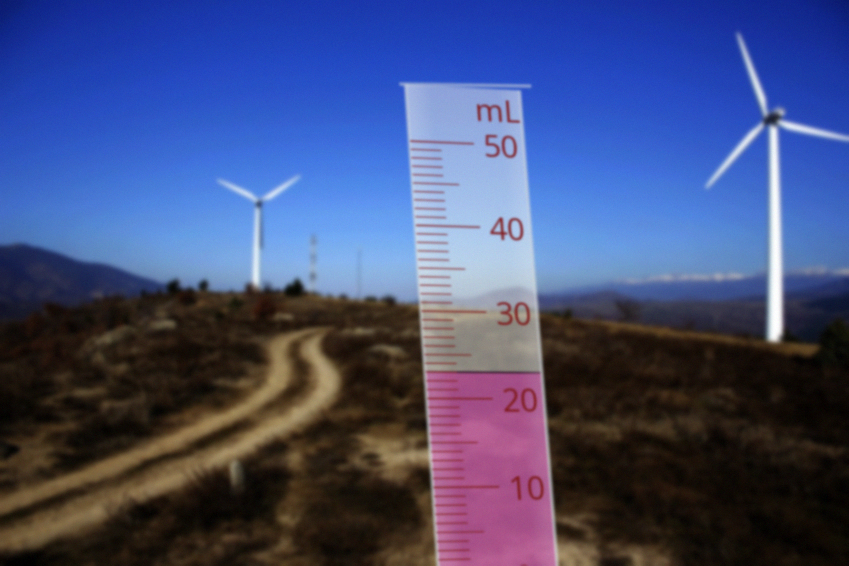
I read 23 mL
